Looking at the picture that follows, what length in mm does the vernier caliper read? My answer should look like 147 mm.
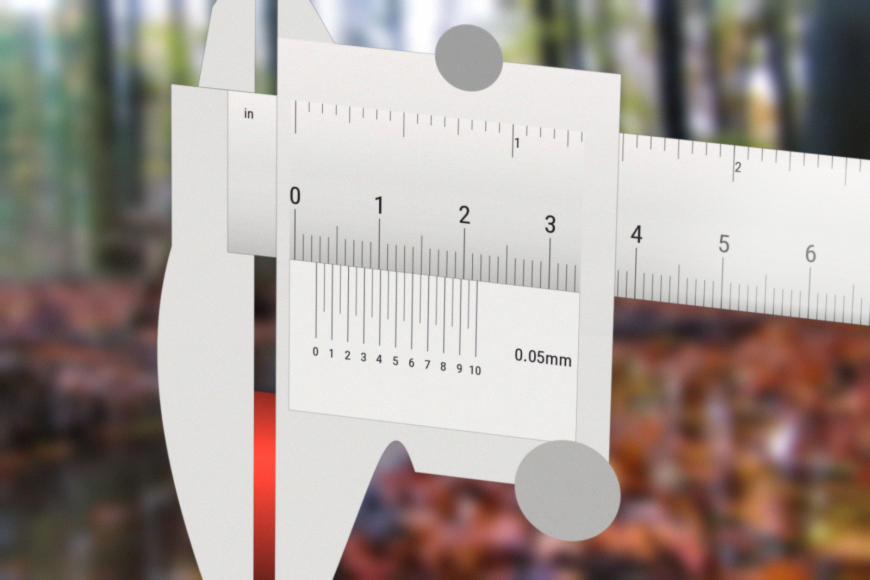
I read 2.6 mm
